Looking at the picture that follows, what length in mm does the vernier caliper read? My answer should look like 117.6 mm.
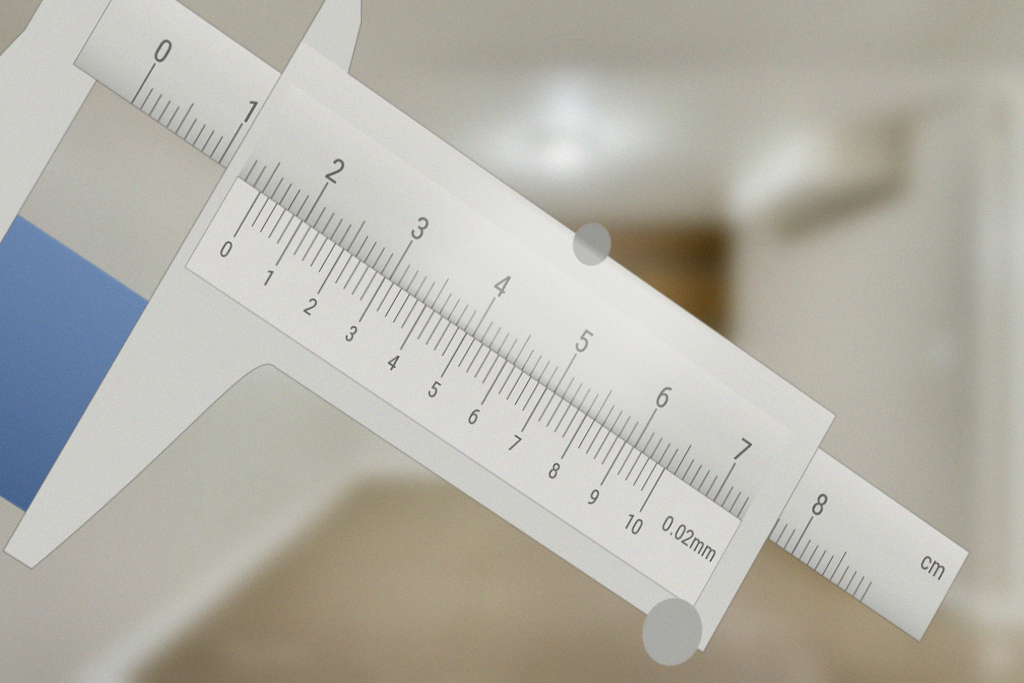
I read 14.8 mm
